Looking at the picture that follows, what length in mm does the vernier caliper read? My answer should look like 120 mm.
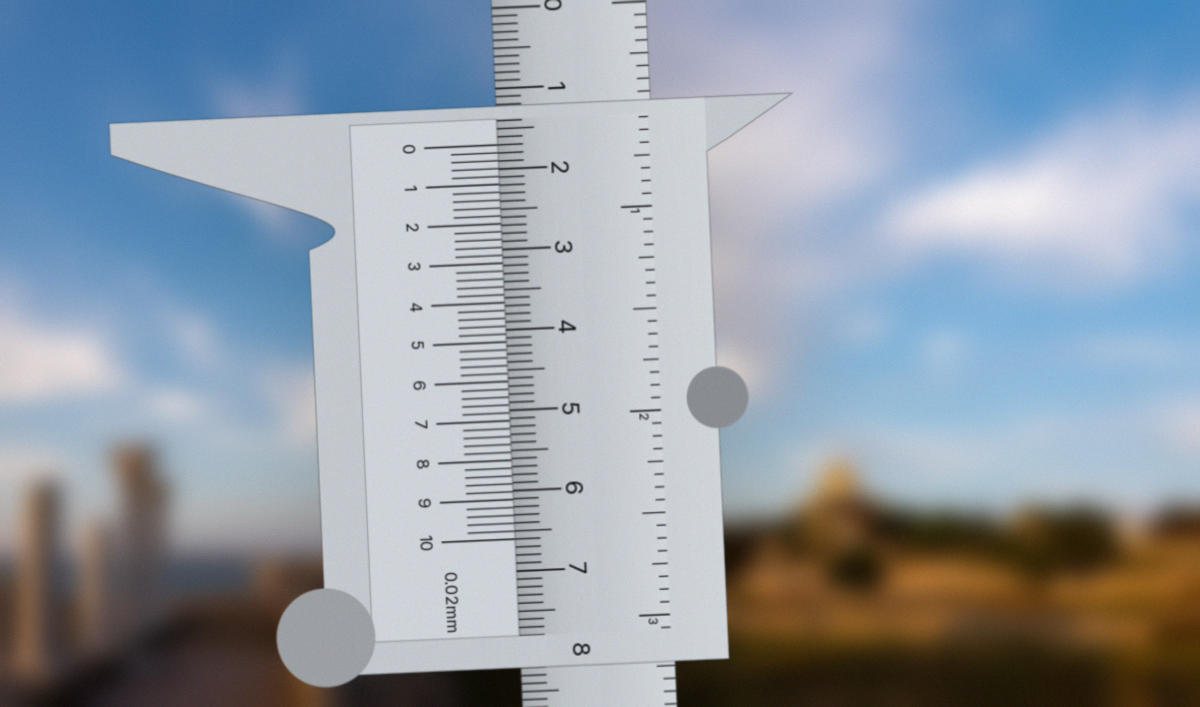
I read 17.0 mm
